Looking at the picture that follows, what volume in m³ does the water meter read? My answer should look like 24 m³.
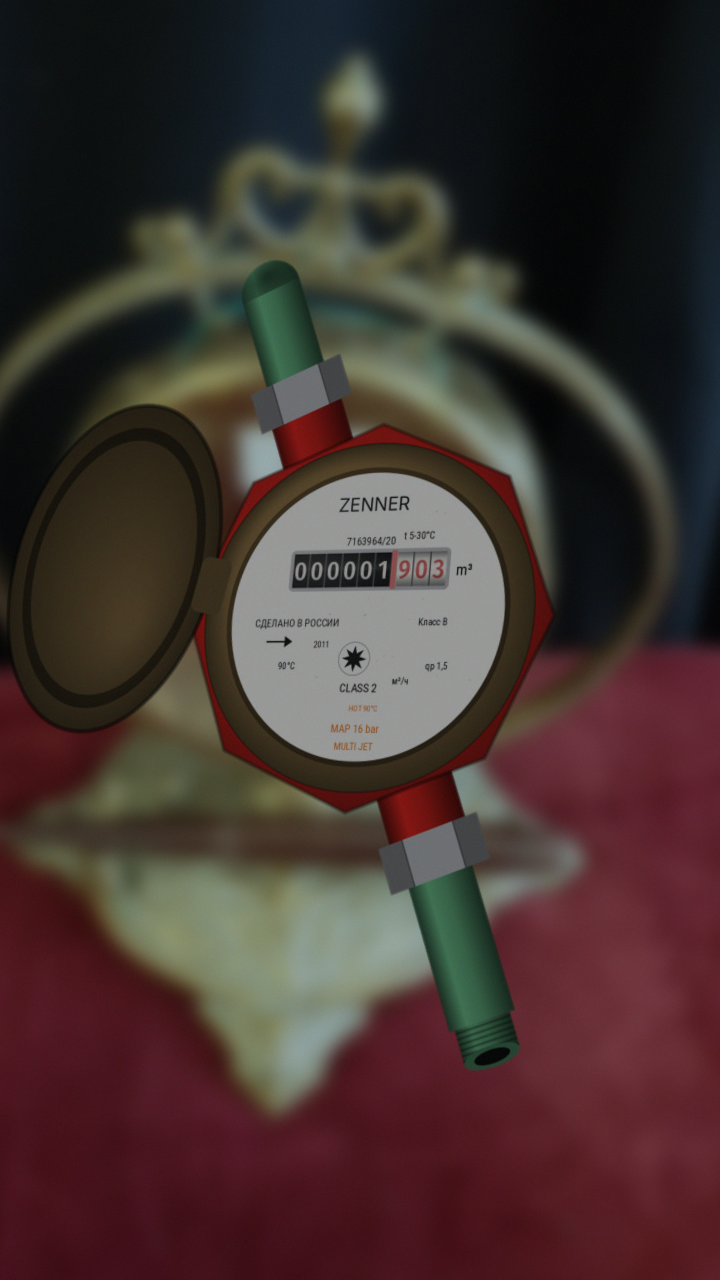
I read 1.903 m³
